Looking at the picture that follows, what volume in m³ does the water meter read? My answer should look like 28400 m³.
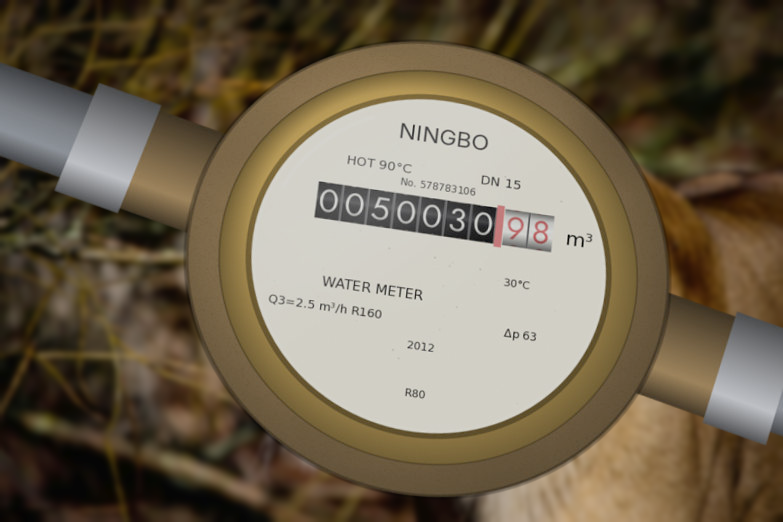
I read 50030.98 m³
